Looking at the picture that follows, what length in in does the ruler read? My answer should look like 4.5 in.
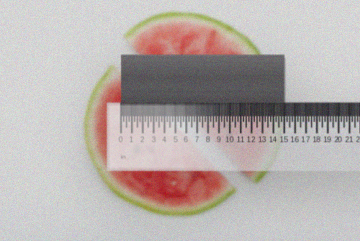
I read 15 in
